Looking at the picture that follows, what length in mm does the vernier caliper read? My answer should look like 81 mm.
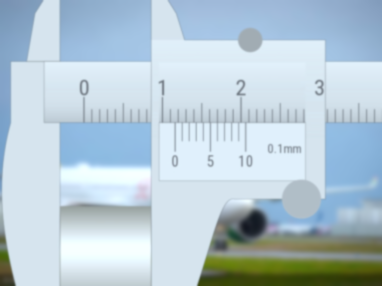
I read 11.6 mm
